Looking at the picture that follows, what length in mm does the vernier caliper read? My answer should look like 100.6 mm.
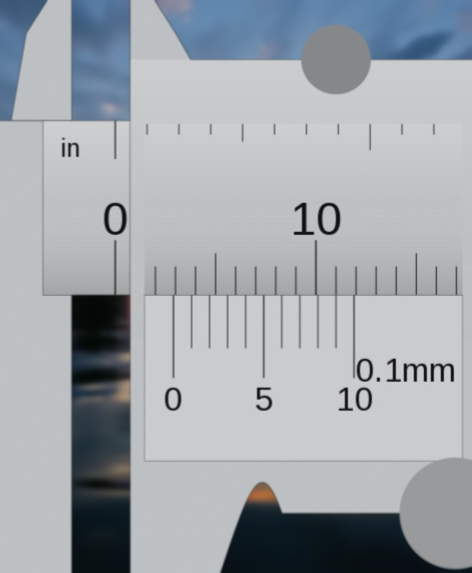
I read 2.9 mm
